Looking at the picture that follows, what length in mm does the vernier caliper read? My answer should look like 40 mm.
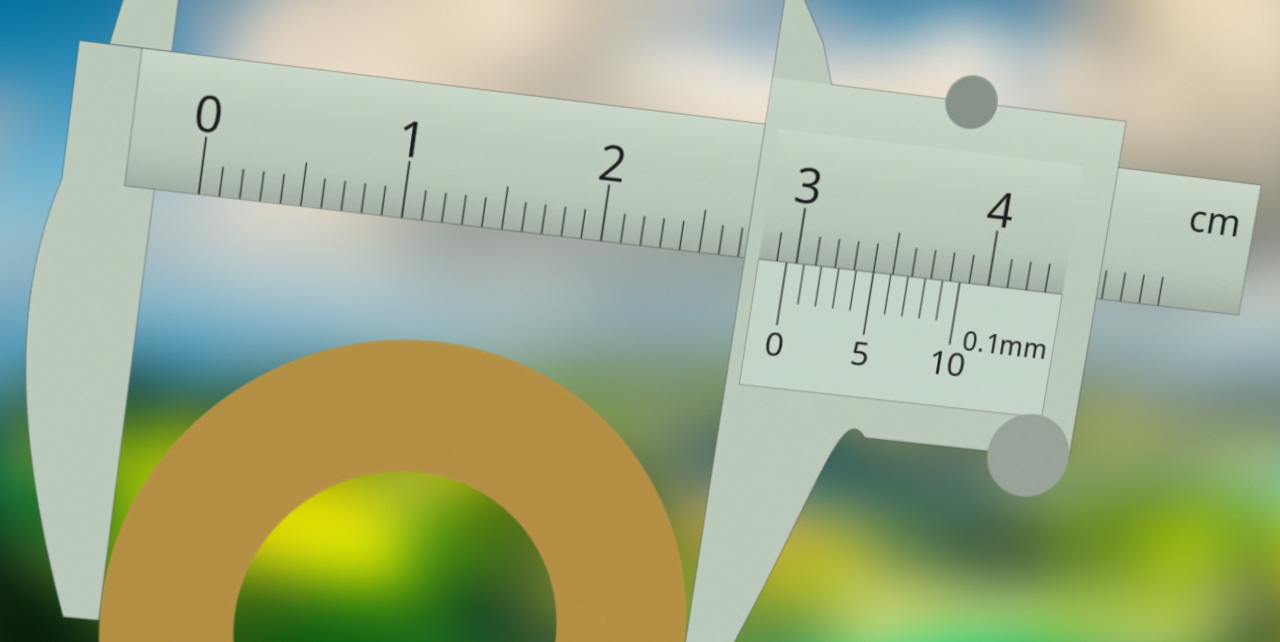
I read 29.5 mm
